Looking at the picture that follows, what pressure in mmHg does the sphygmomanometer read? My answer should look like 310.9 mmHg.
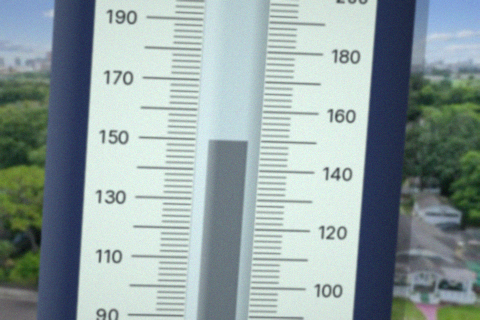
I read 150 mmHg
